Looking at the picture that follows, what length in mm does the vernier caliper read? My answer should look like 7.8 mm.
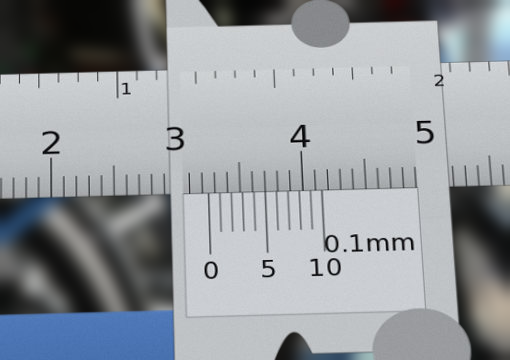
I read 32.5 mm
